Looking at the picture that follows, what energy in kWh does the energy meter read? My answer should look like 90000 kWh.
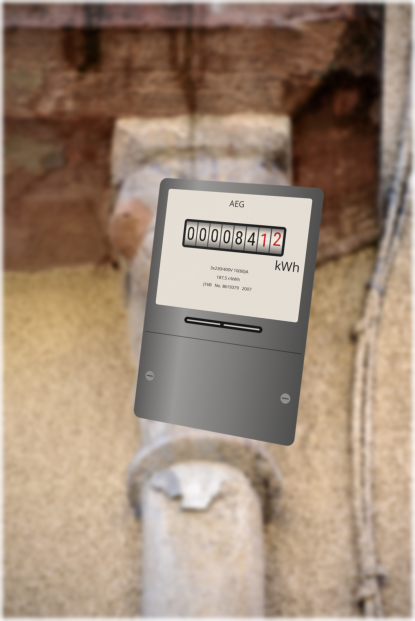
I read 84.12 kWh
